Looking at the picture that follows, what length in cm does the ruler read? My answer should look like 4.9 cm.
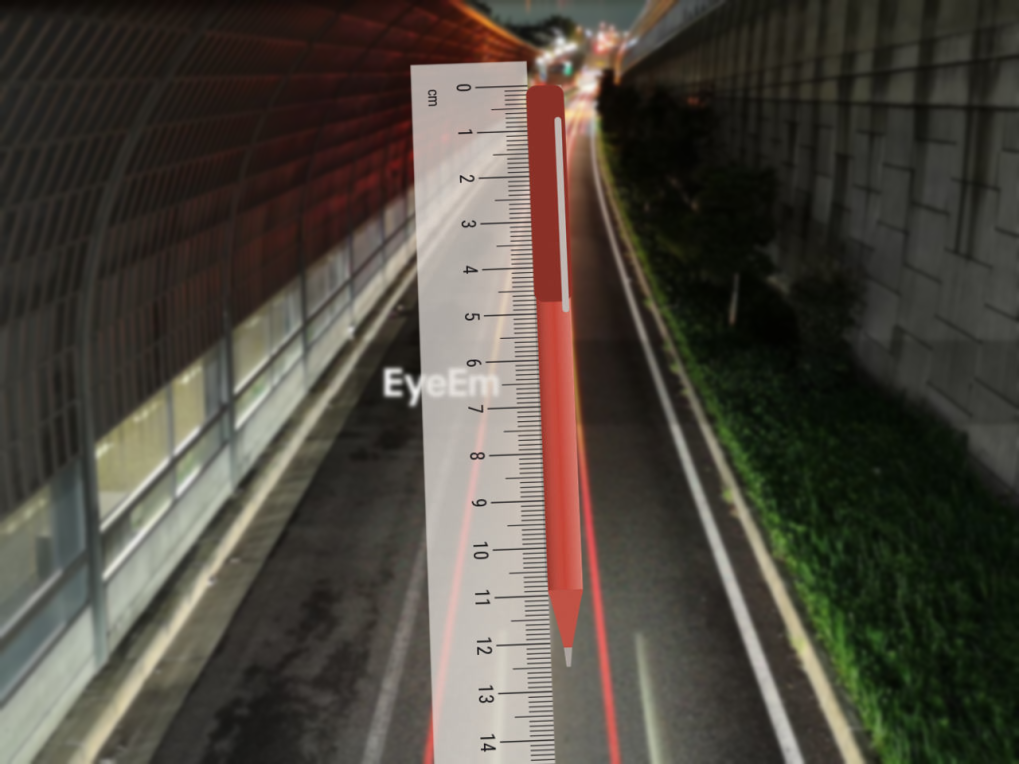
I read 12.5 cm
